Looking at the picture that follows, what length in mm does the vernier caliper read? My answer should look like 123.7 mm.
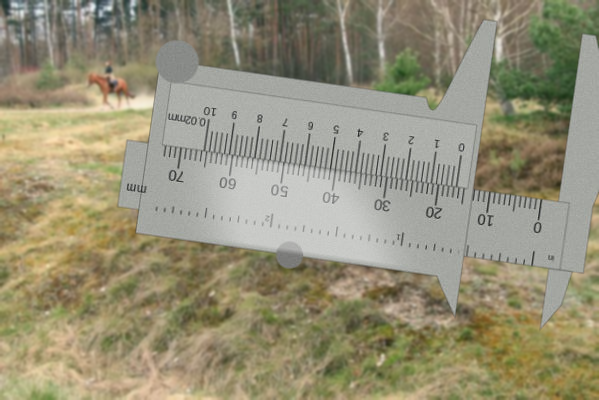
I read 16.5 mm
